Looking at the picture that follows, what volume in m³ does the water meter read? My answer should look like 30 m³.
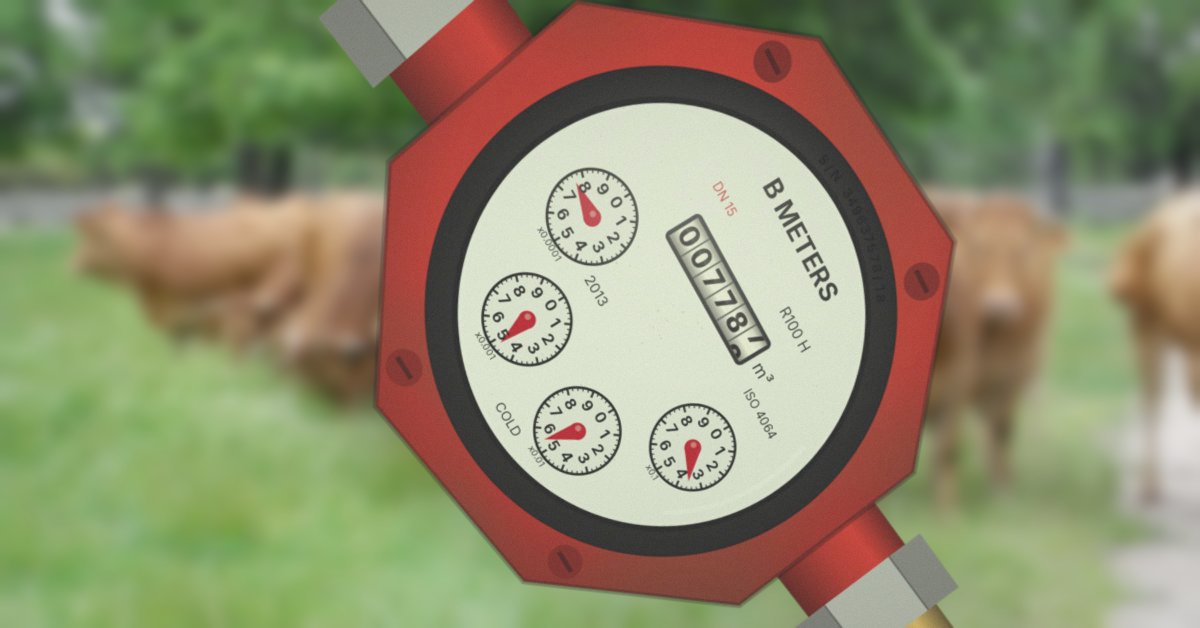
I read 7787.3547 m³
